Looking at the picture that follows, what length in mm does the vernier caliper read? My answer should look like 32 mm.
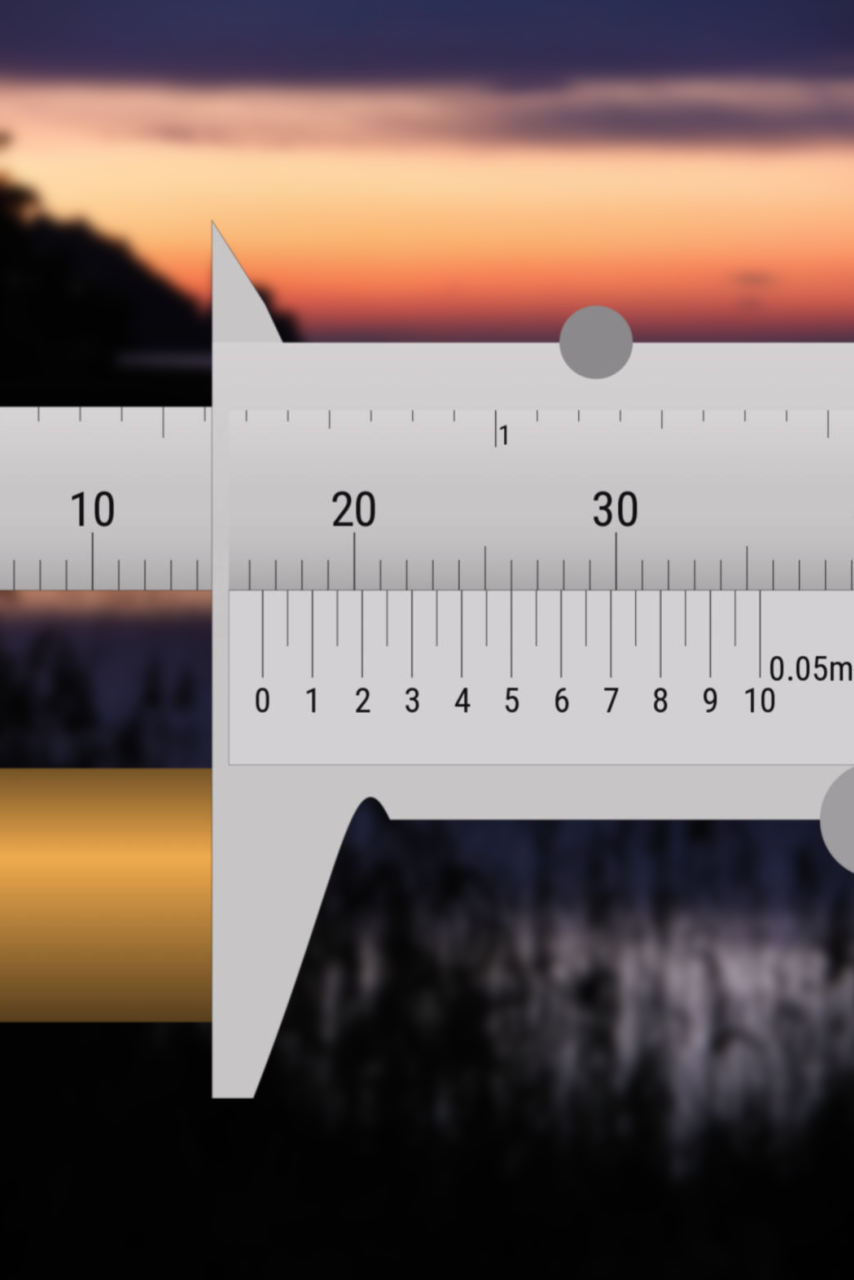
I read 16.50 mm
